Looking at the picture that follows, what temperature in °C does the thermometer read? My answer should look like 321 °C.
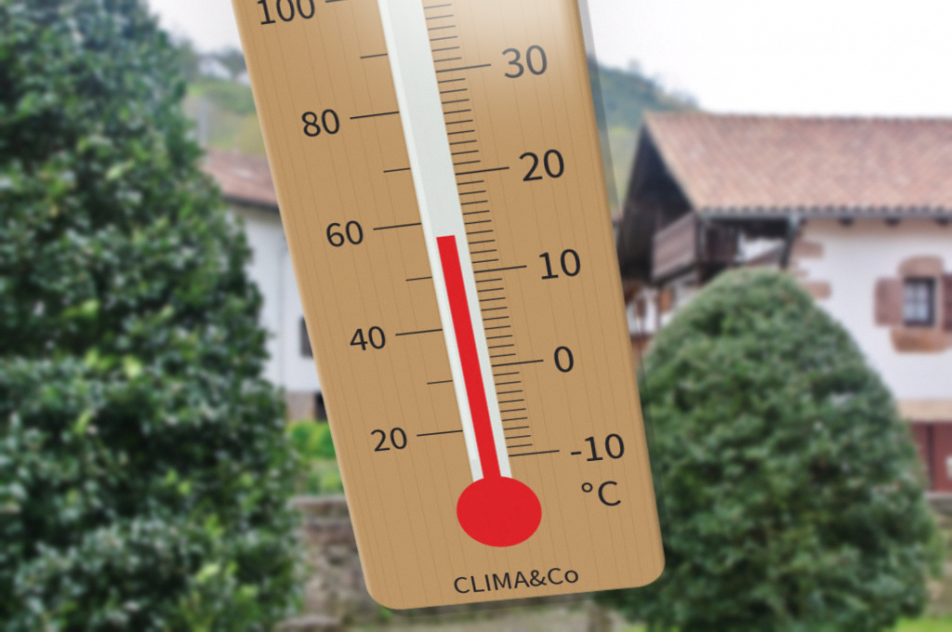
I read 14 °C
